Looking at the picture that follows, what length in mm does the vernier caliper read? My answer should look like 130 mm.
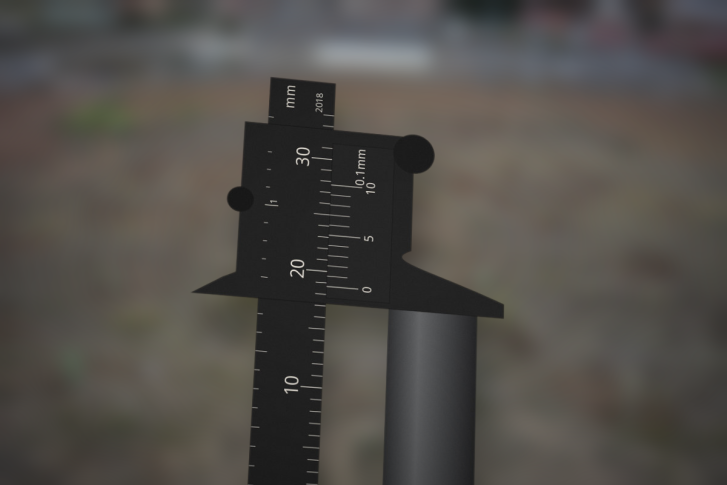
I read 18.7 mm
